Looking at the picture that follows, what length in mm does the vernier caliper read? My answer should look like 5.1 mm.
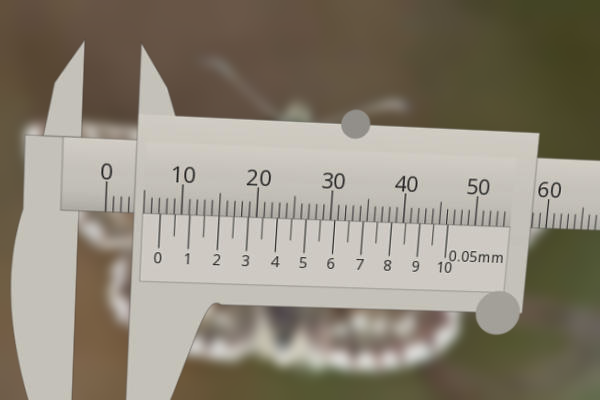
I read 7.2 mm
